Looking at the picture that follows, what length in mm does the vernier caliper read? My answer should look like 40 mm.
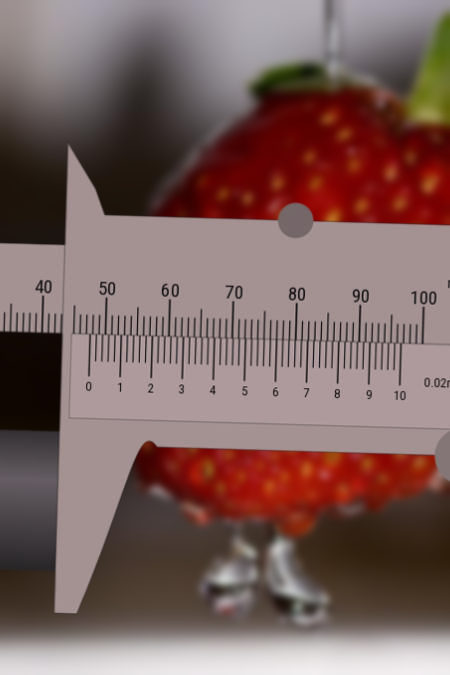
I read 47.6 mm
